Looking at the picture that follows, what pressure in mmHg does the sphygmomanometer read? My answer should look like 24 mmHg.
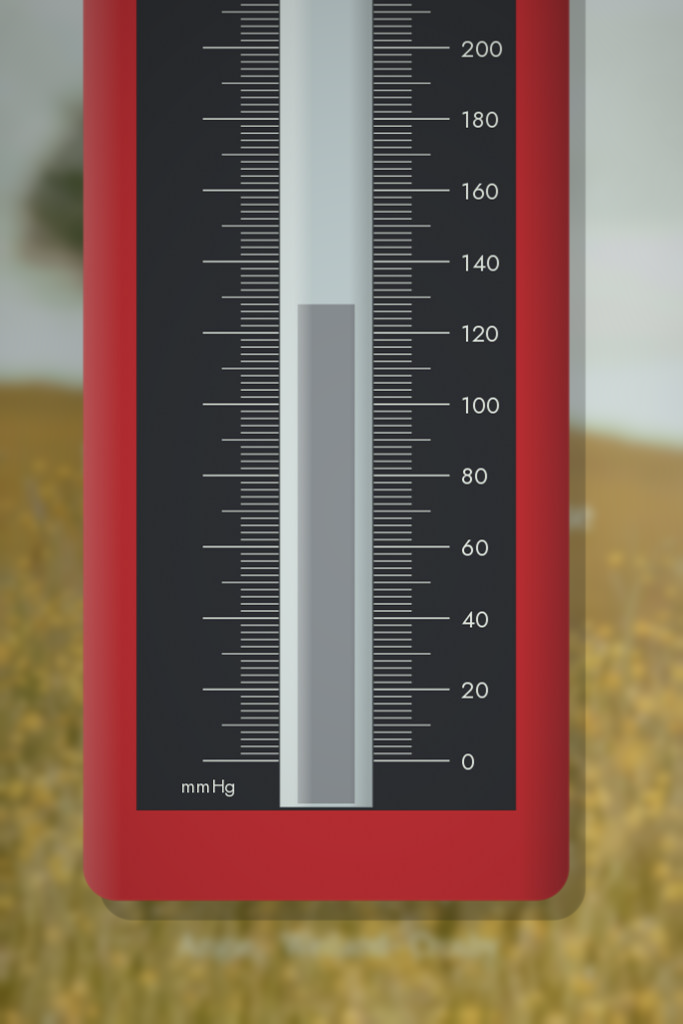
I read 128 mmHg
